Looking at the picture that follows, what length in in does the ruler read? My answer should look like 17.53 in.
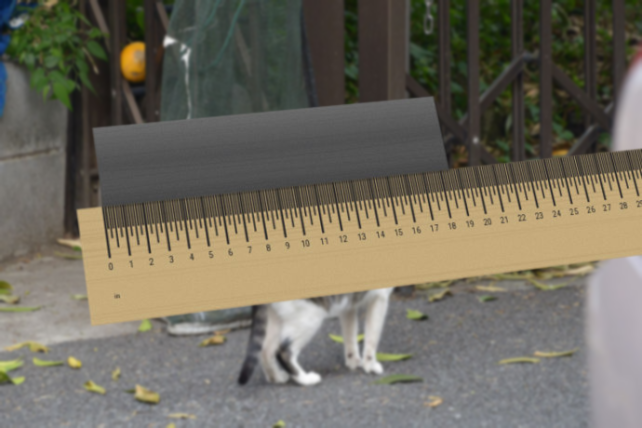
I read 18.5 in
